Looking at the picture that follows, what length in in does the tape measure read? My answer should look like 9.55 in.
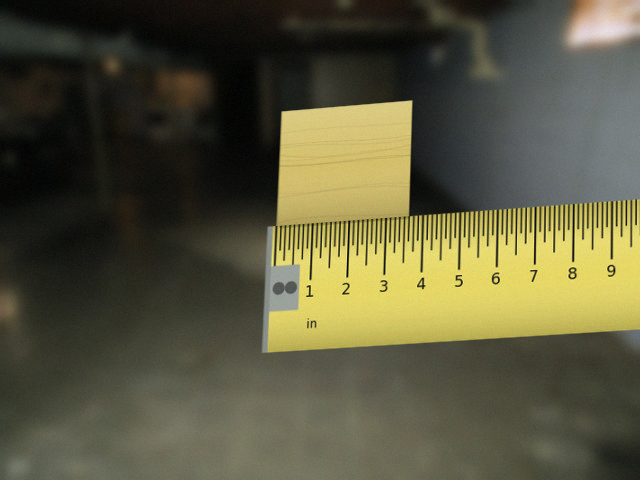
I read 3.625 in
